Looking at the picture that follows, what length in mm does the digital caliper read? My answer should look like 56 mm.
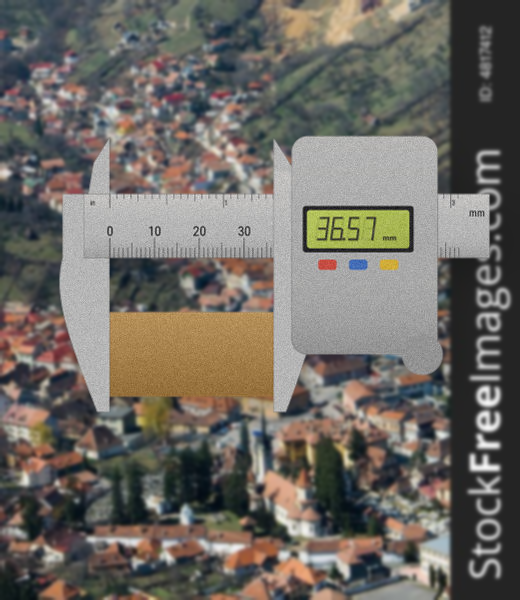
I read 36.57 mm
